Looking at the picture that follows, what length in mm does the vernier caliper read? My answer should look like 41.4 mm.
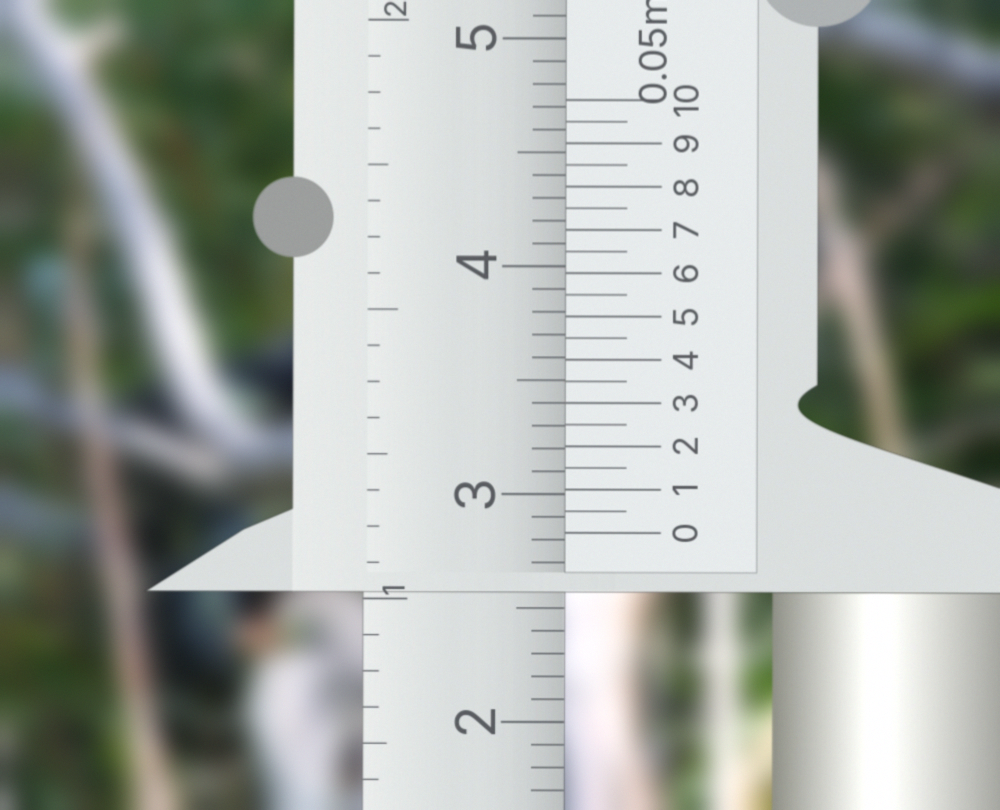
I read 28.3 mm
